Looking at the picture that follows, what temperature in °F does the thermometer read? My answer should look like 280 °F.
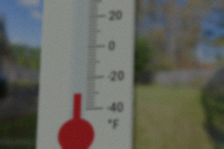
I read -30 °F
